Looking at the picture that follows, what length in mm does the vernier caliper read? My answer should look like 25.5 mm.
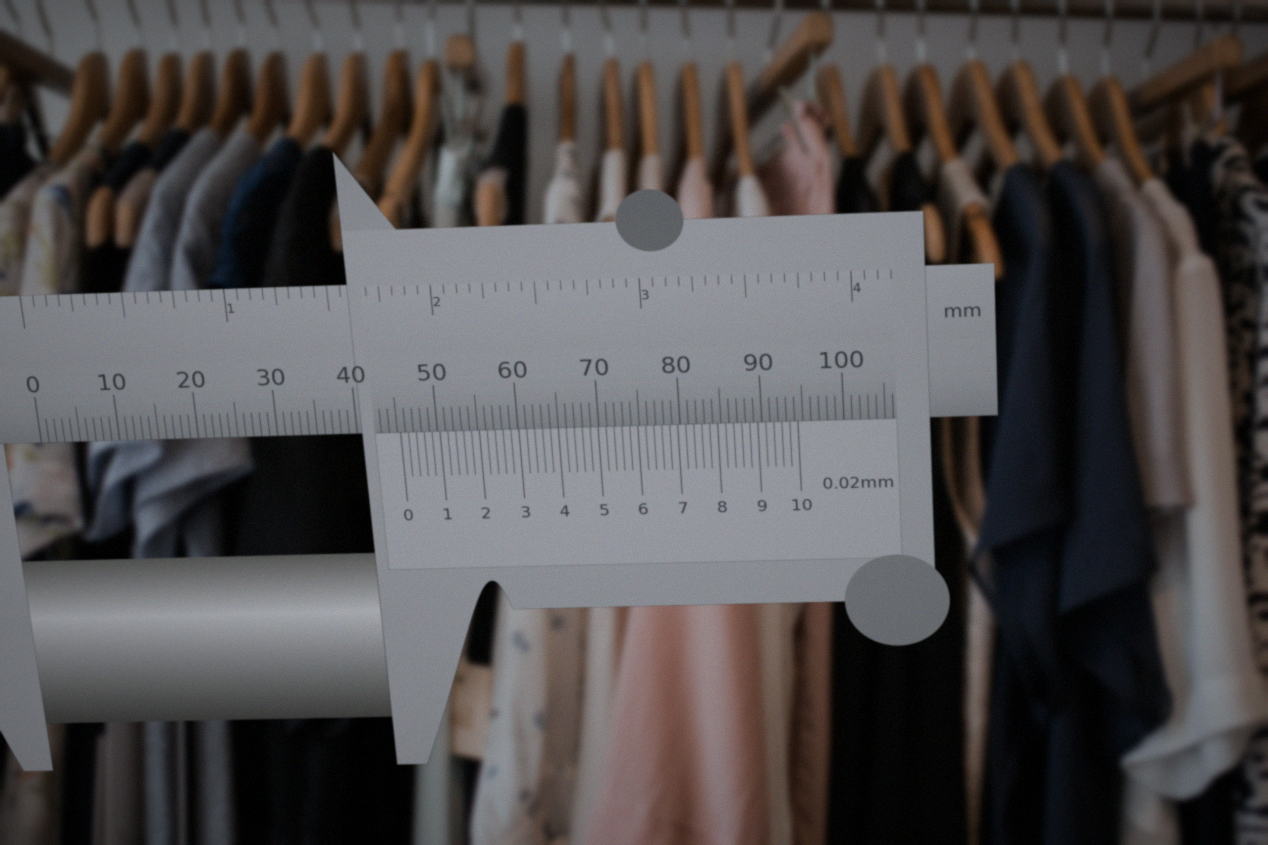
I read 45.4 mm
